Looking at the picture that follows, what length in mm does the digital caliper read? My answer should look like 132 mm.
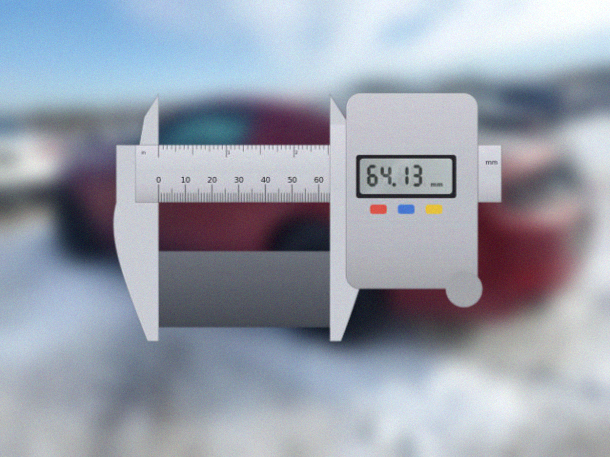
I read 64.13 mm
